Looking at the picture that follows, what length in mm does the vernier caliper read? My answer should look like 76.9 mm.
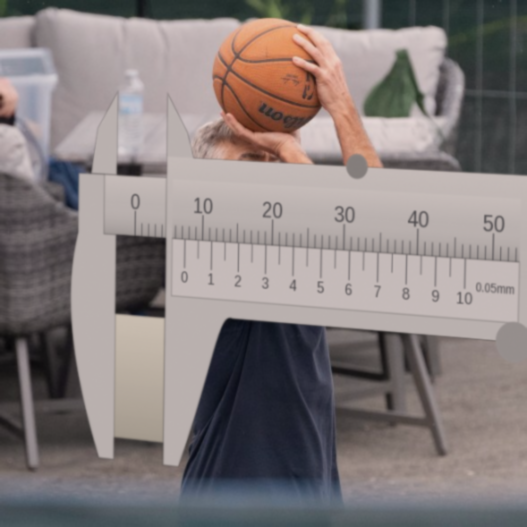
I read 7.4 mm
